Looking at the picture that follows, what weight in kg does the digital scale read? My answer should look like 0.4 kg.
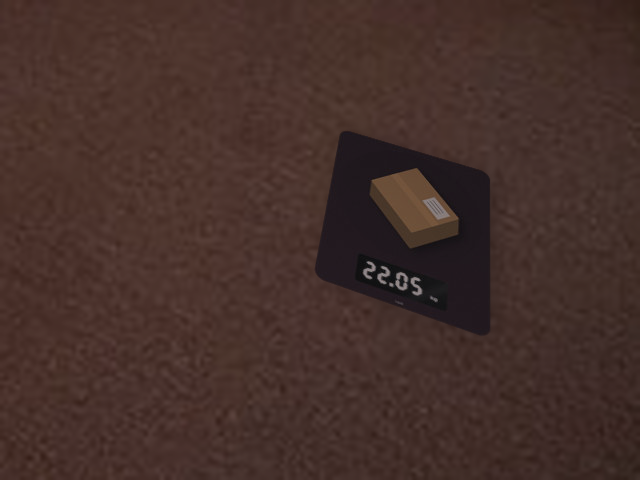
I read 22.05 kg
